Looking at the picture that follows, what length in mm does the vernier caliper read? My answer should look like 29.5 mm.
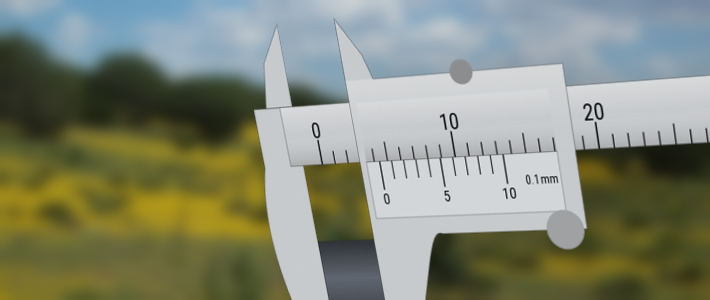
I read 4.4 mm
